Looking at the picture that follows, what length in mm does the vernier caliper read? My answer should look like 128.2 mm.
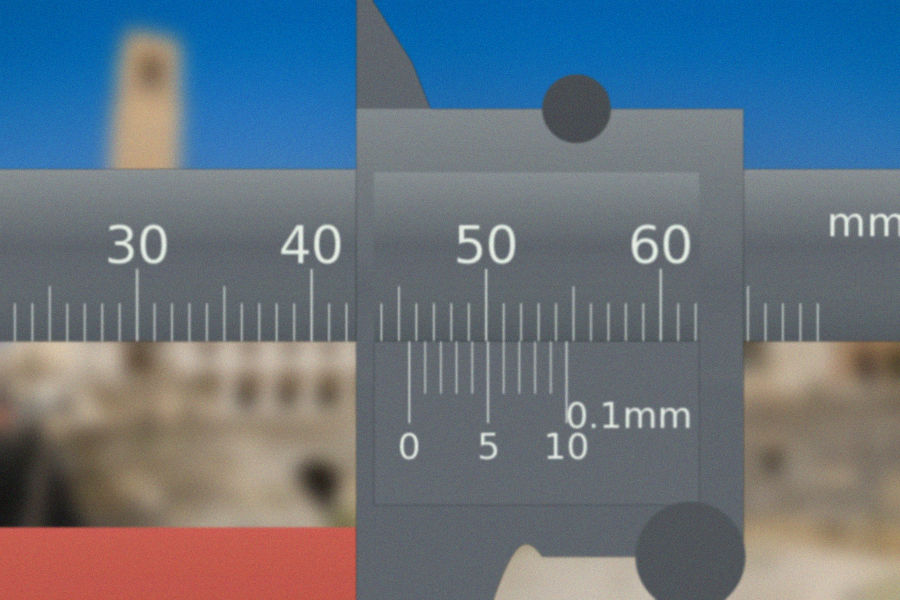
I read 45.6 mm
